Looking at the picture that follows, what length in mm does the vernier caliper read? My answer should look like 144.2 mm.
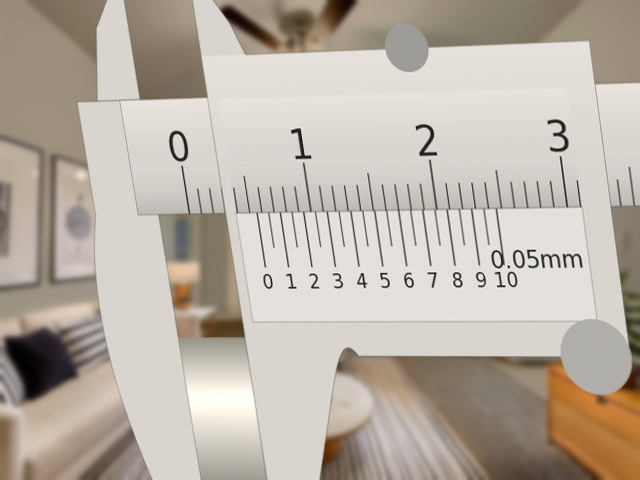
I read 5.6 mm
